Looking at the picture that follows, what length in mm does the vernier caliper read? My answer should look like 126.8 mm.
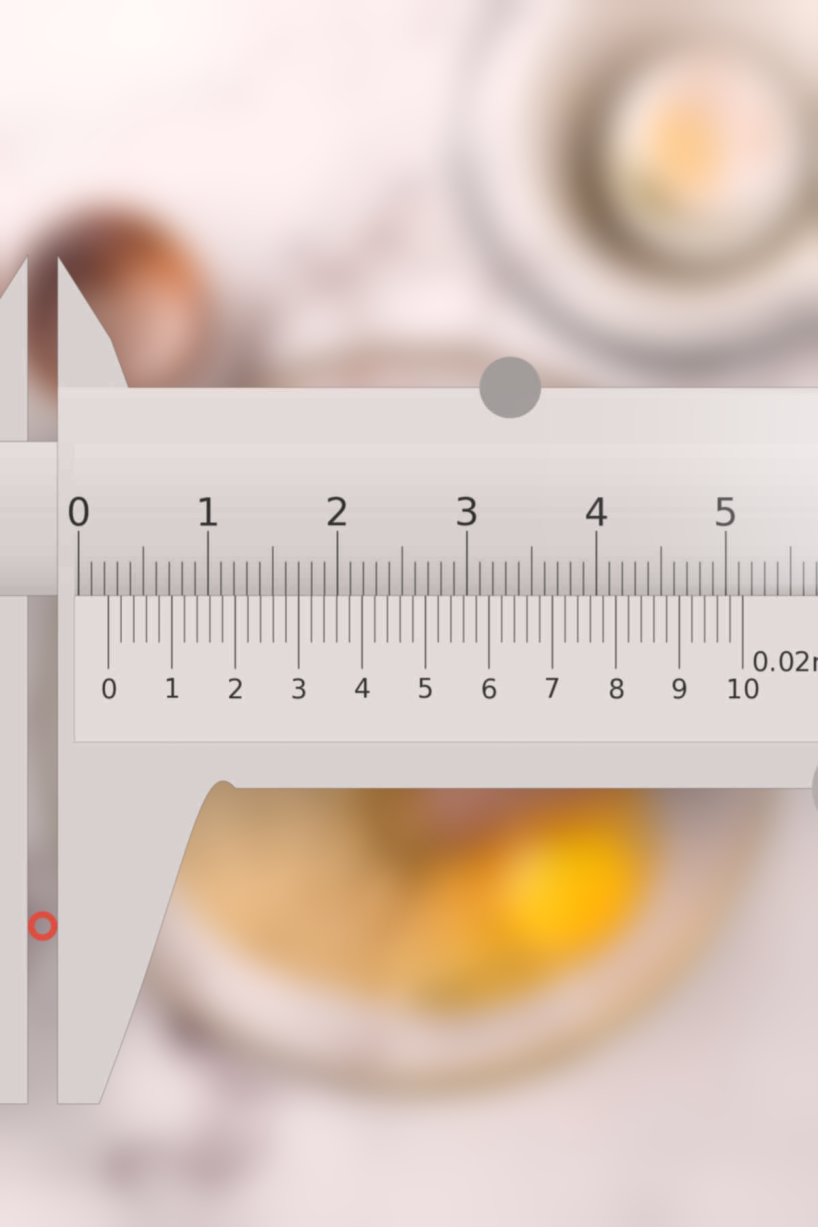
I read 2.3 mm
